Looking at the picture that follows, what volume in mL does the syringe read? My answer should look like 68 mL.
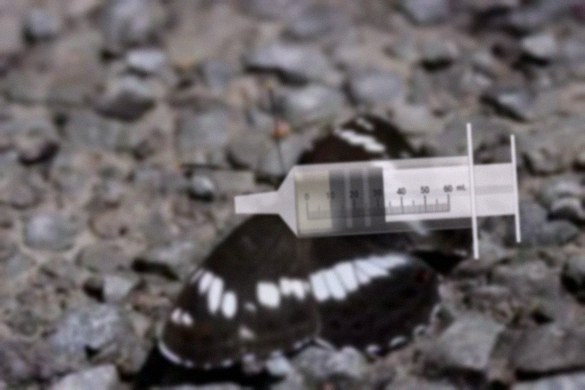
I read 10 mL
